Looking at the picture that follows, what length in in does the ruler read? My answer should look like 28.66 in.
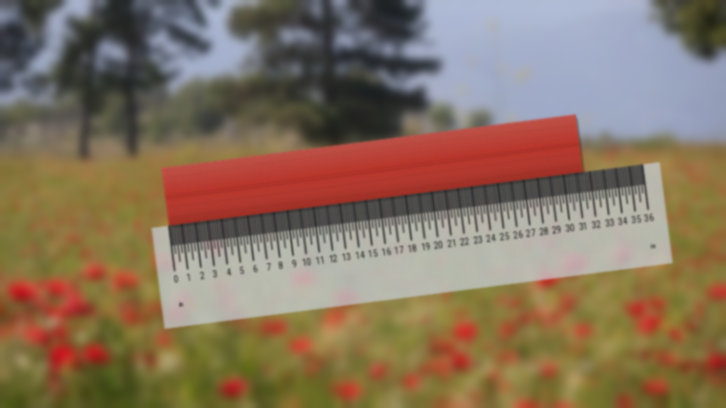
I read 31.5 in
